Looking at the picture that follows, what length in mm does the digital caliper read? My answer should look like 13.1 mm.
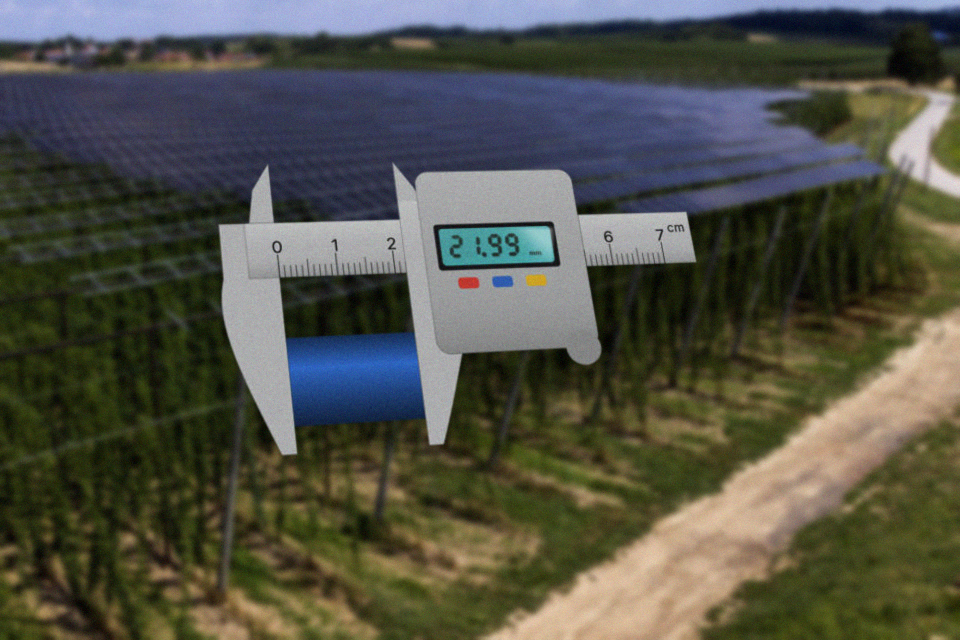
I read 21.99 mm
